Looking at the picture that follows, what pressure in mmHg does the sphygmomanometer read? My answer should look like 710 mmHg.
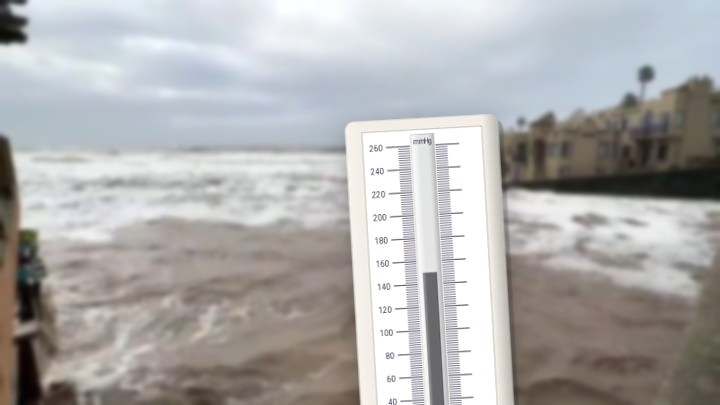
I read 150 mmHg
